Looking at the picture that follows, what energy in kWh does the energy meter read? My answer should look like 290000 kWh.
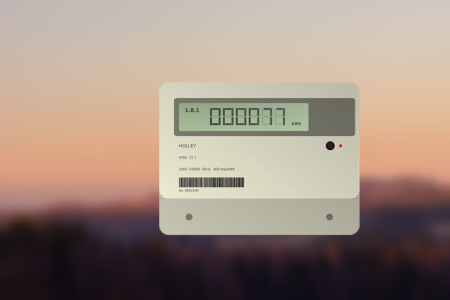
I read 77 kWh
